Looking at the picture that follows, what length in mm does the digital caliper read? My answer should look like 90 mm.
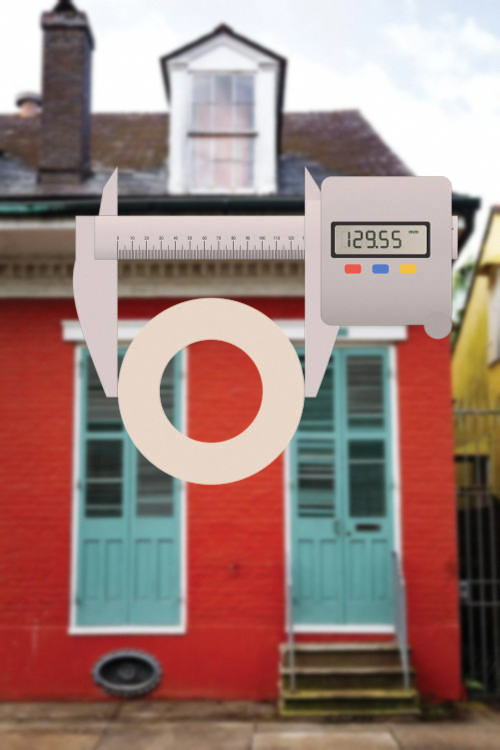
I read 129.55 mm
